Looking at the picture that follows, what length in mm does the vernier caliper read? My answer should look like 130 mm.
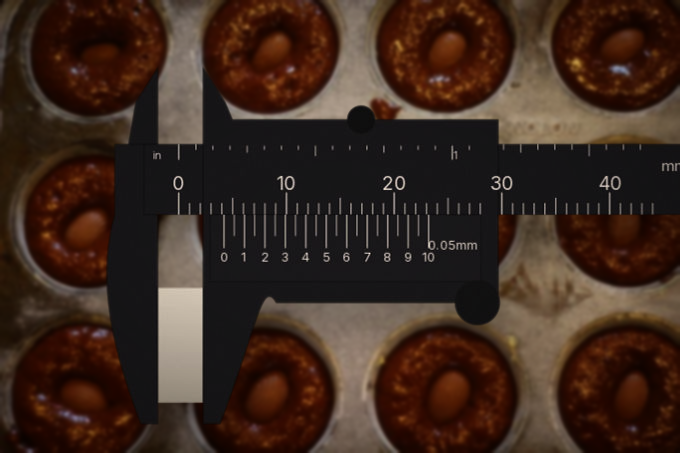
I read 4.2 mm
